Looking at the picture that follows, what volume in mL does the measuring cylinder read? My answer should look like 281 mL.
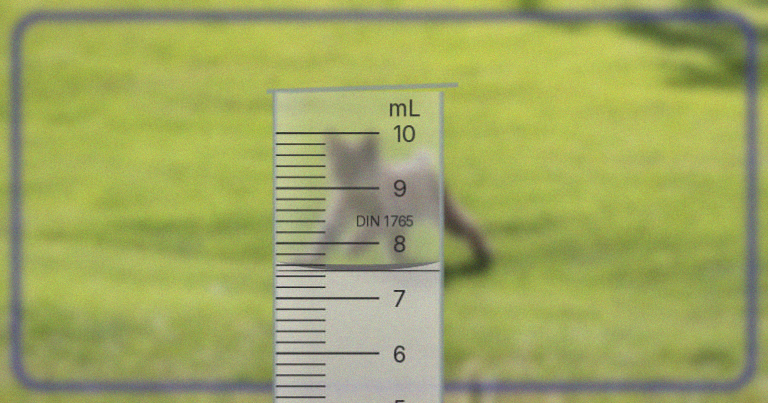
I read 7.5 mL
